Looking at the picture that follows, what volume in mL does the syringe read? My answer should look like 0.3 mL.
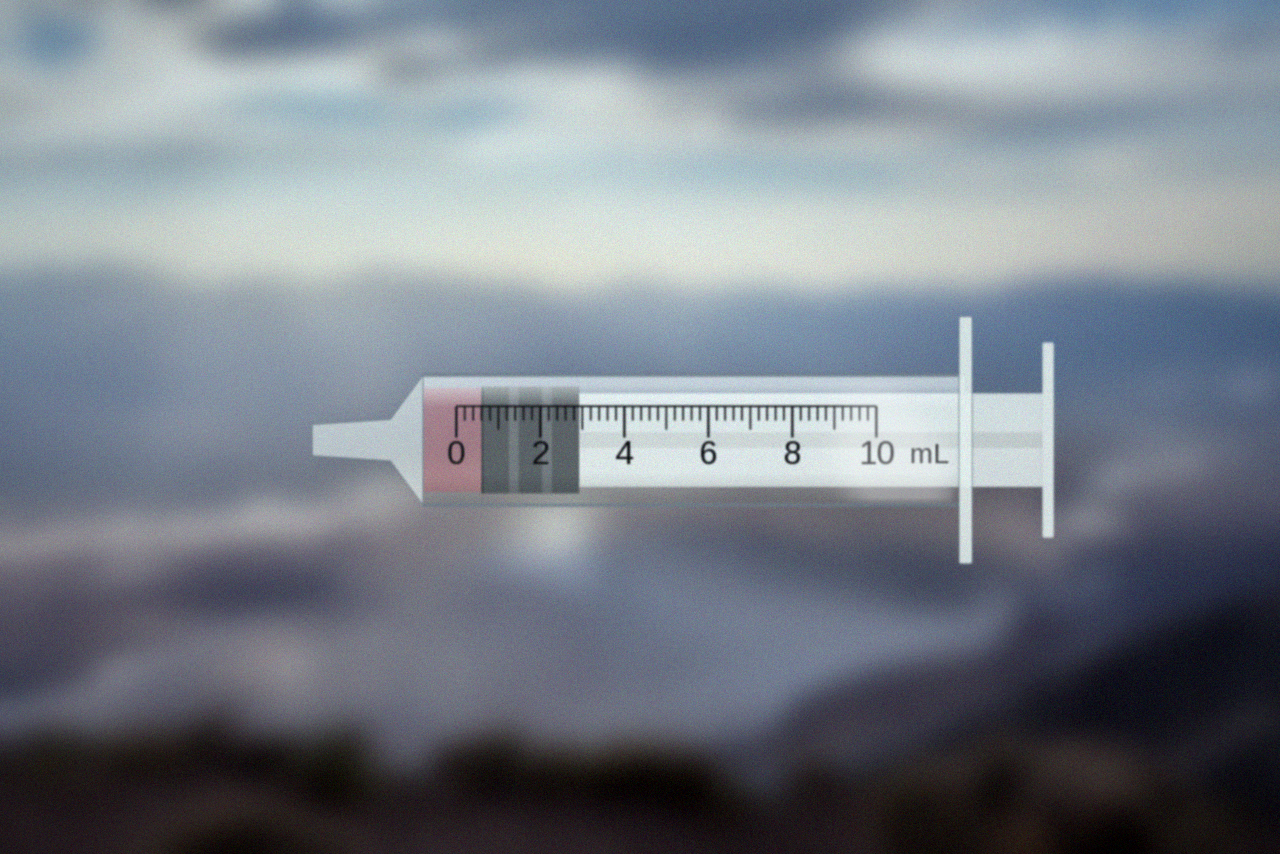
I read 0.6 mL
